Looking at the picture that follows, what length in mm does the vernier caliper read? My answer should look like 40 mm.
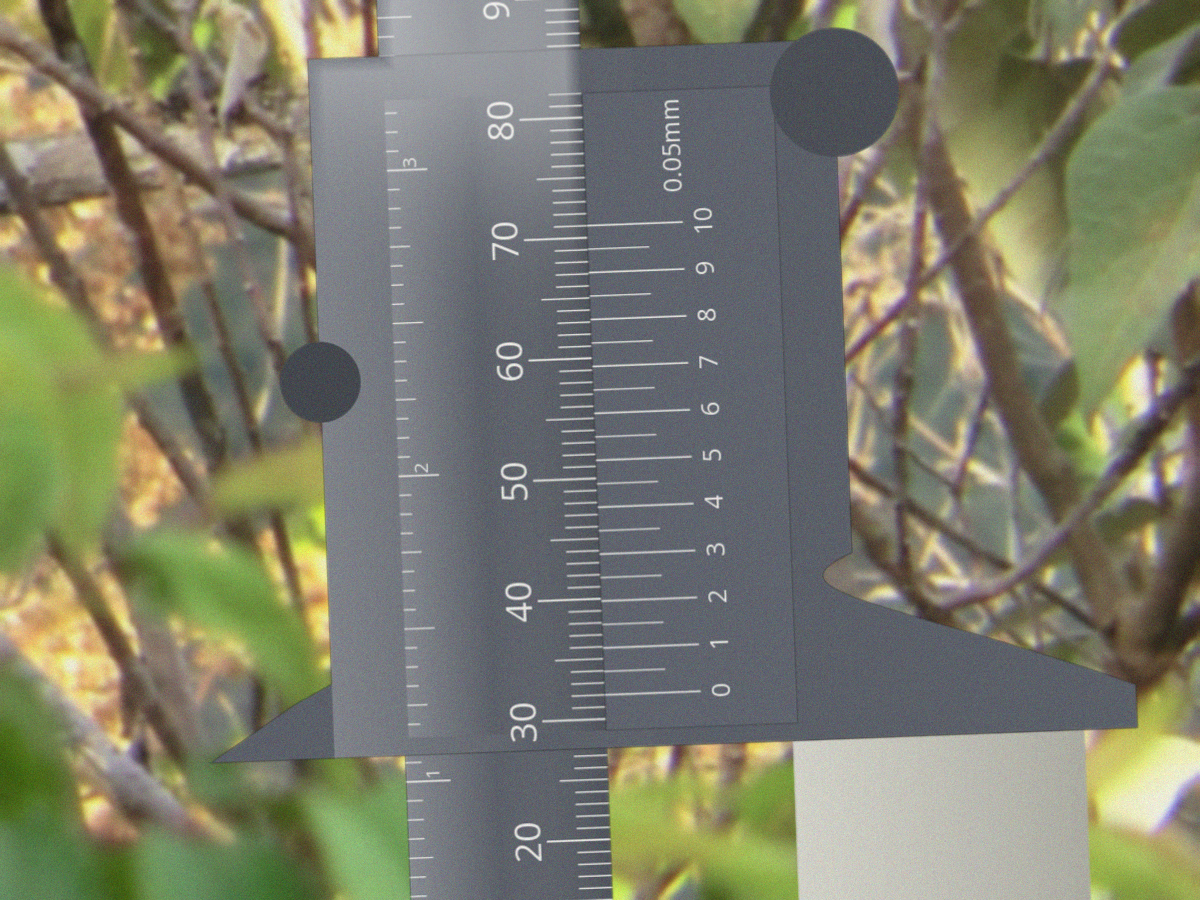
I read 32.0 mm
